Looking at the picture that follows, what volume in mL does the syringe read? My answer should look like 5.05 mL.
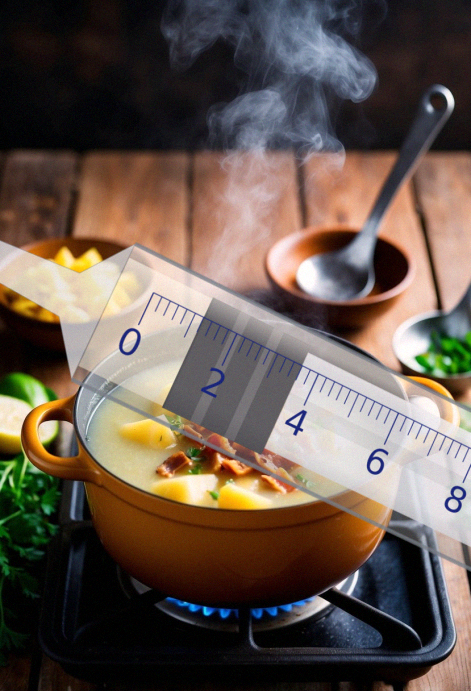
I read 1.2 mL
